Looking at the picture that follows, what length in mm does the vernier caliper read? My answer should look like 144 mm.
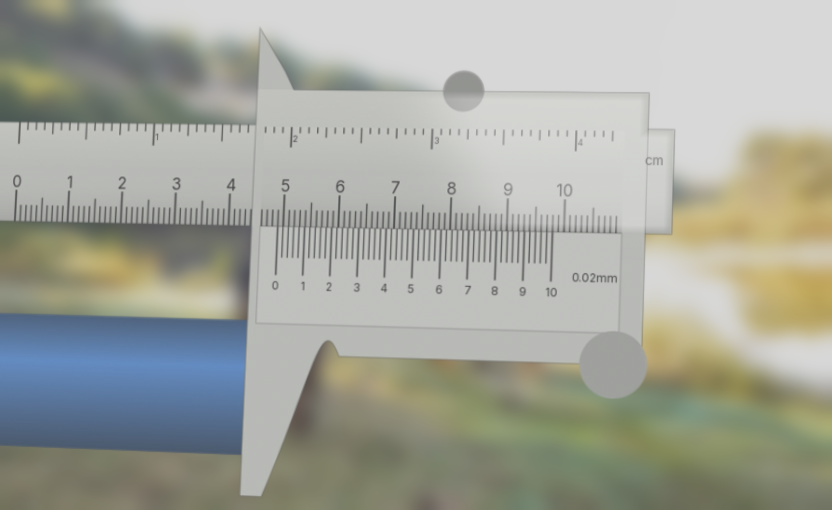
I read 49.0 mm
